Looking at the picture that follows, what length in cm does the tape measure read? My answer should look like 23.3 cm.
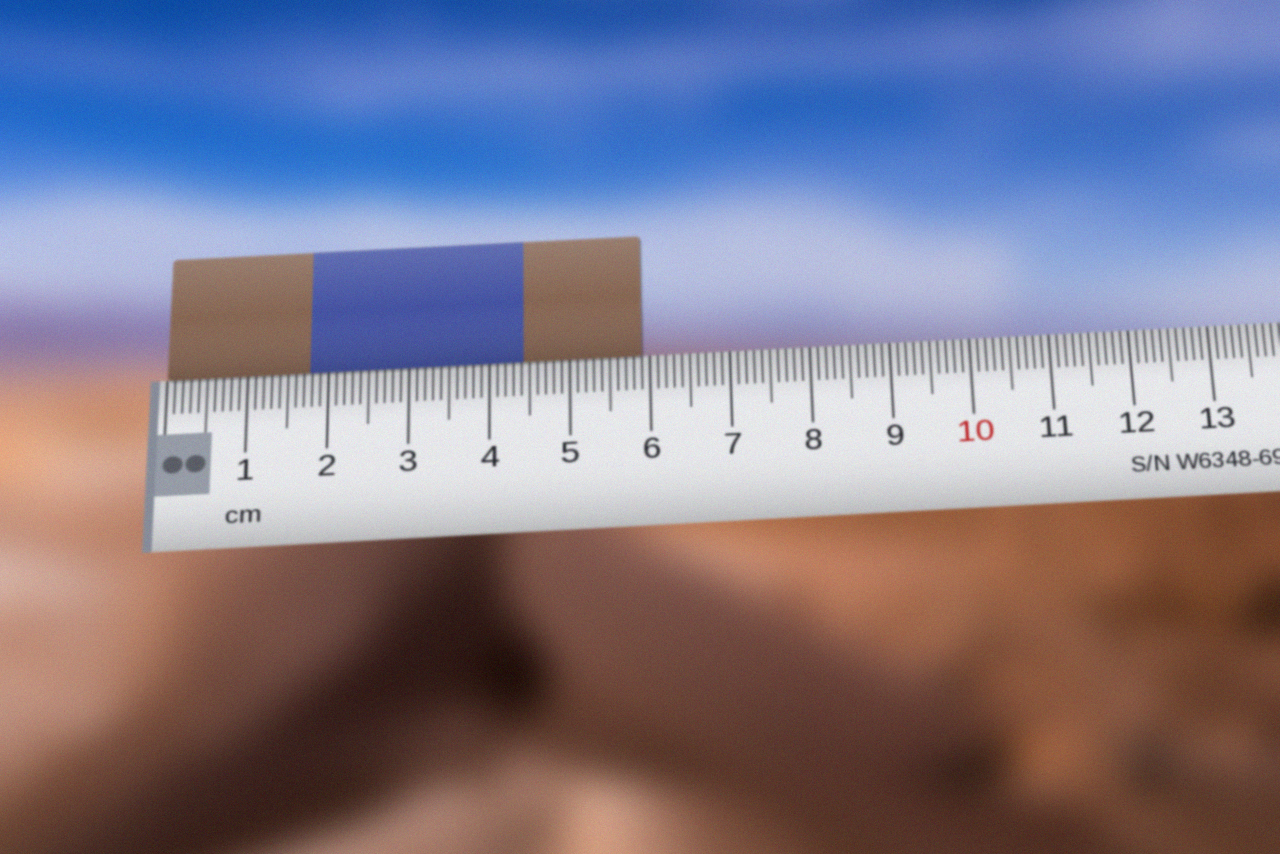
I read 5.9 cm
